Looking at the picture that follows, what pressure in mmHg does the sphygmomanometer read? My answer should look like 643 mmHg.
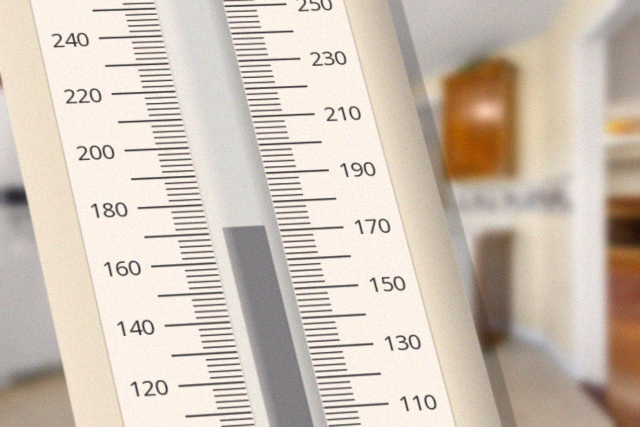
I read 172 mmHg
